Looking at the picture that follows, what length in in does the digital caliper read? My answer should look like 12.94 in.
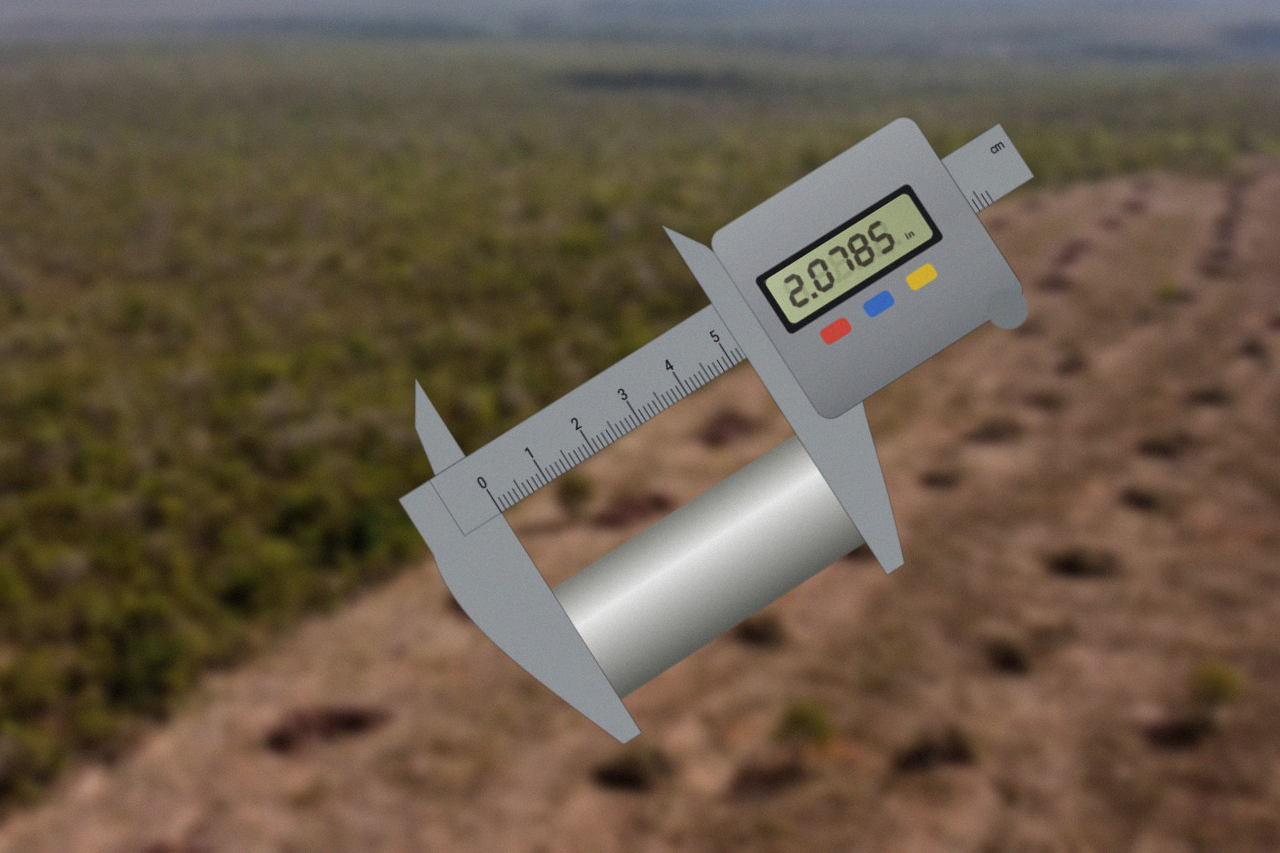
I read 2.0785 in
